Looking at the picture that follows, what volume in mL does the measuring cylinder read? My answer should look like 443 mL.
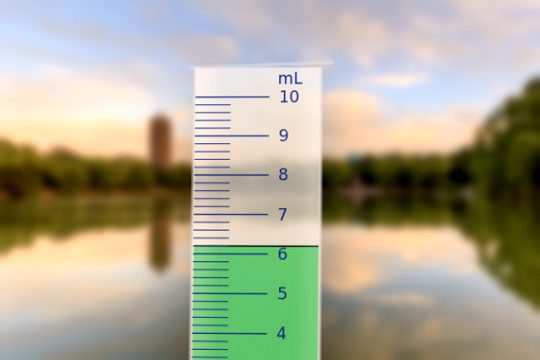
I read 6.2 mL
